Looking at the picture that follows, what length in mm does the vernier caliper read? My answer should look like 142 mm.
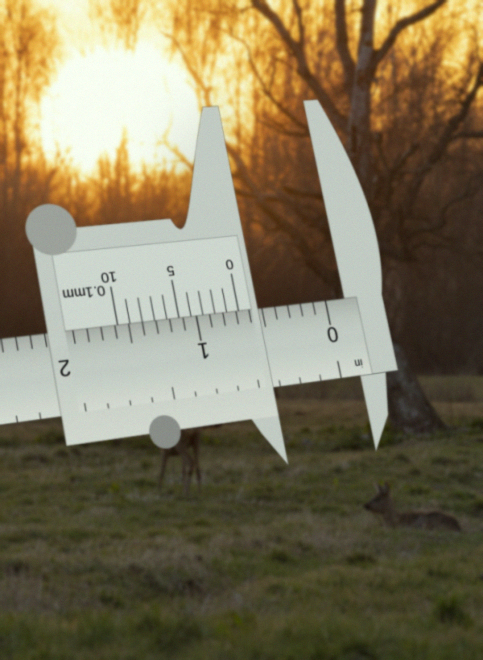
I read 6.8 mm
